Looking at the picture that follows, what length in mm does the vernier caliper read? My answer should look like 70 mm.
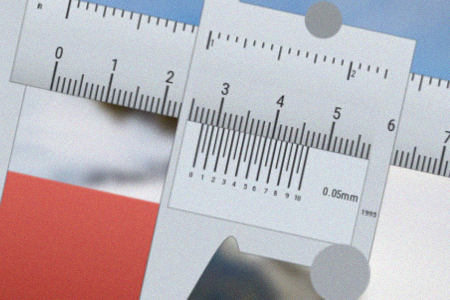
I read 27.5 mm
